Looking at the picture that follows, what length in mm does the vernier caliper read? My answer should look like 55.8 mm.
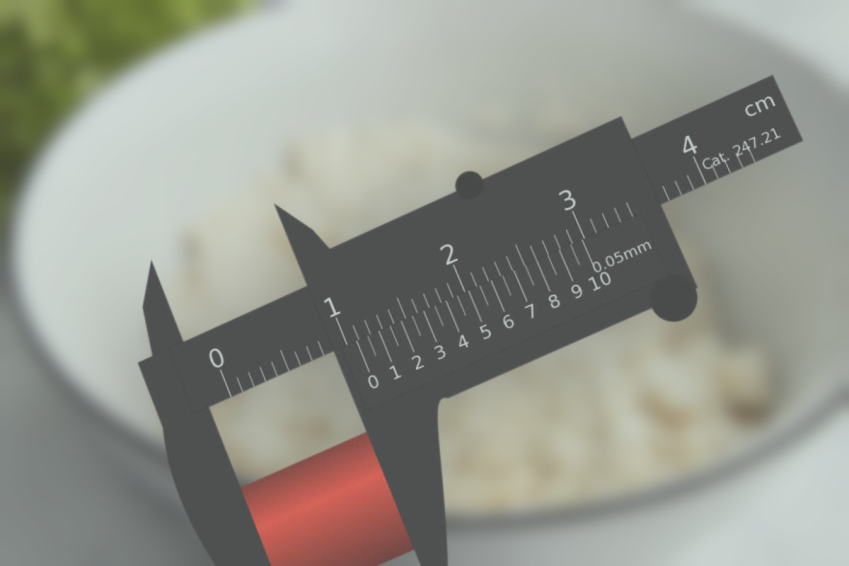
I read 10.8 mm
